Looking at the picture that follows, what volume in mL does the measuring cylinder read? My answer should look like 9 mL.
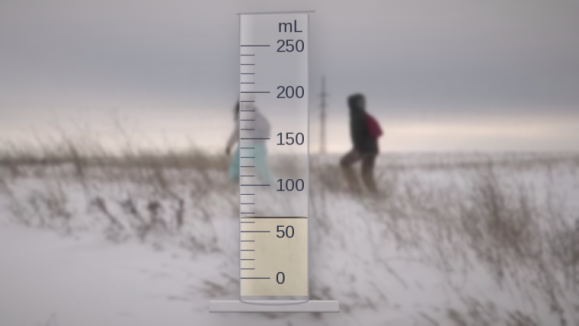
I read 65 mL
